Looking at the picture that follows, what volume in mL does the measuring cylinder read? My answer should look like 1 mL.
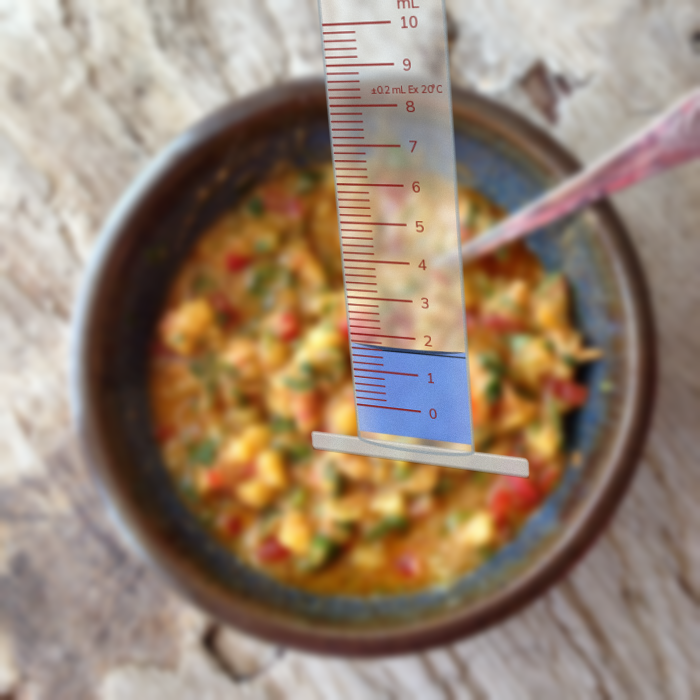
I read 1.6 mL
